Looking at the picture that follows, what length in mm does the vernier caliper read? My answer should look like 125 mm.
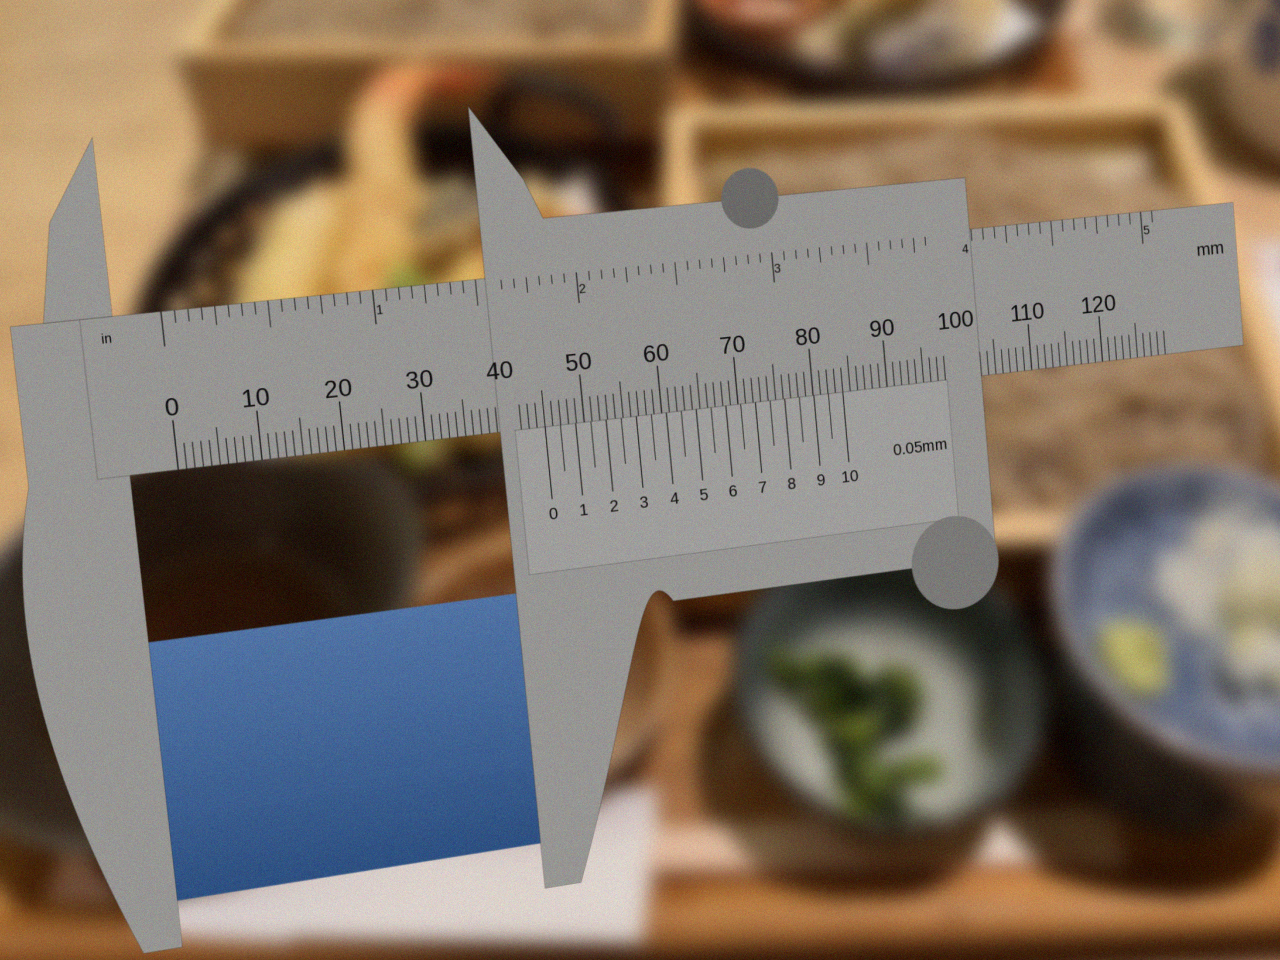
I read 45.0 mm
